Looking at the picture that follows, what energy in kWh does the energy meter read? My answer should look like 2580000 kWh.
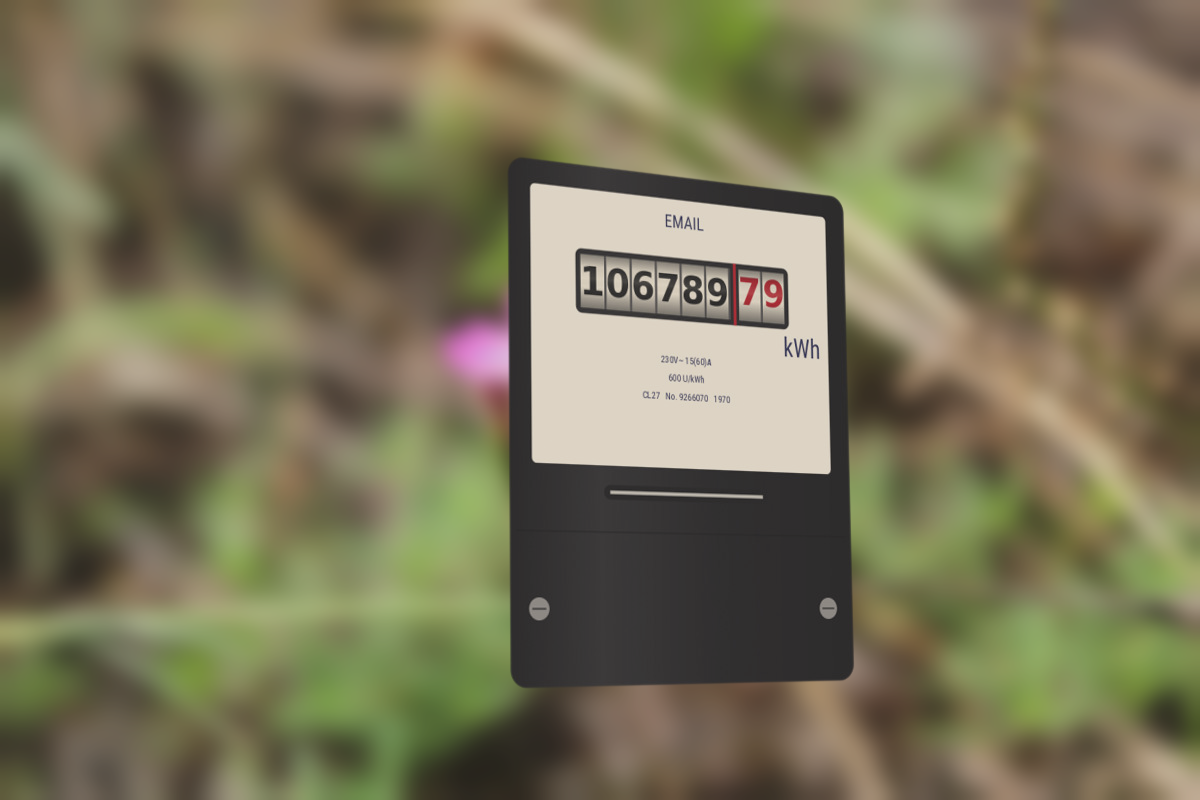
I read 106789.79 kWh
